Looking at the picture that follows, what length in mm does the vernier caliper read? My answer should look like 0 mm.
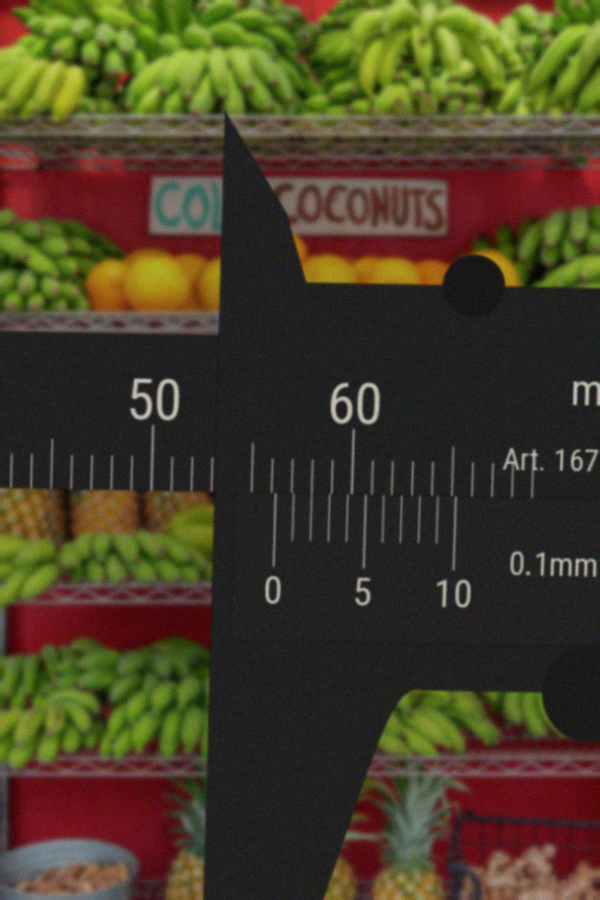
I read 56.2 mm
